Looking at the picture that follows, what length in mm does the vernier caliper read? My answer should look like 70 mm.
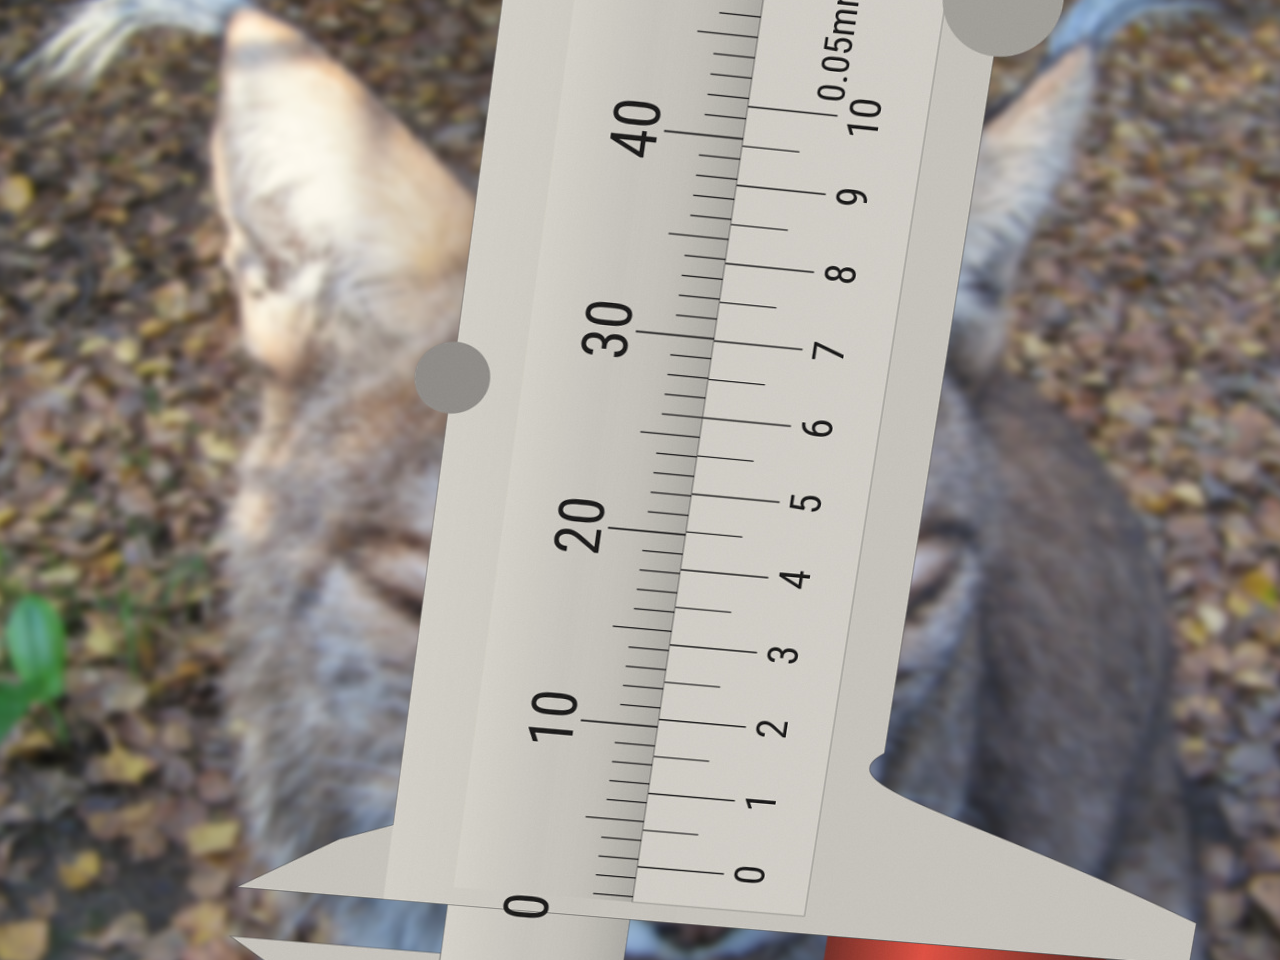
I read 2.6 mm
